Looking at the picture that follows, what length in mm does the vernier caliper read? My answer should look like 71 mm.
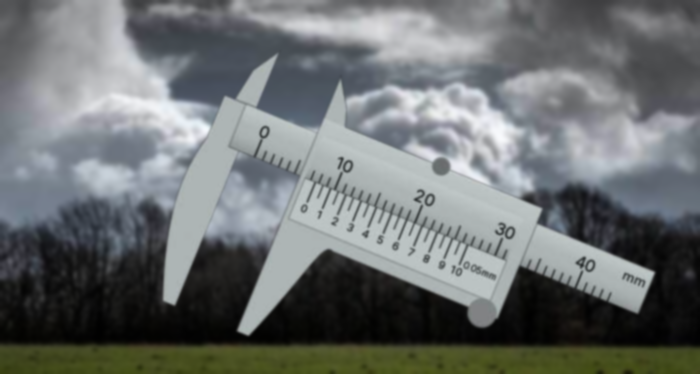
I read 7.6 mm
